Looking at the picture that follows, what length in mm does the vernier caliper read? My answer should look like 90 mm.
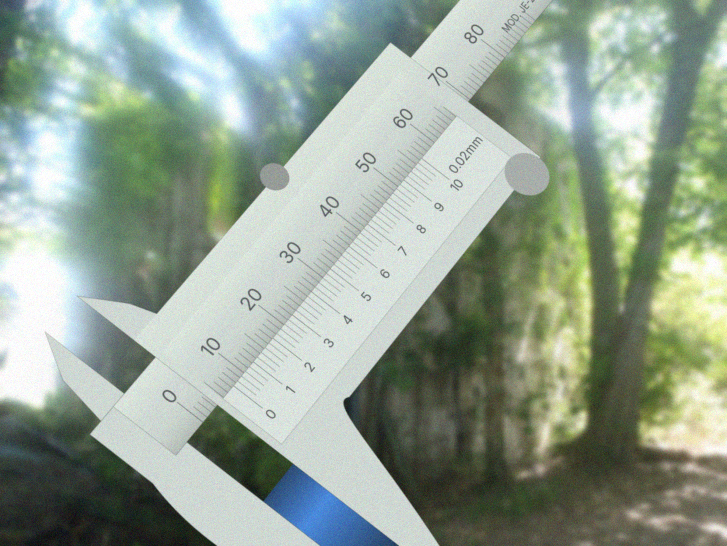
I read 7.4 mm
